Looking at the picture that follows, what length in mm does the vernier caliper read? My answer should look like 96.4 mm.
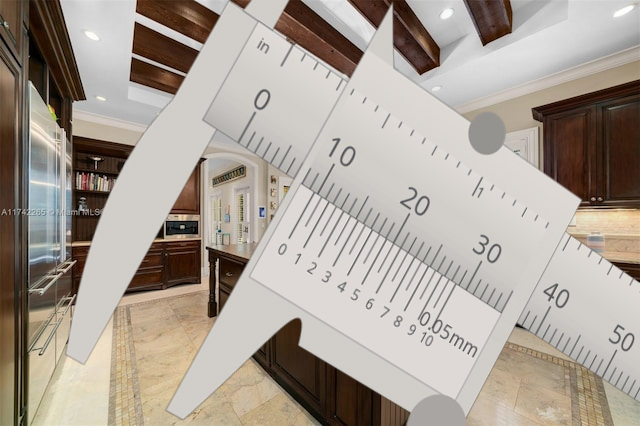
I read 9.6 mm
